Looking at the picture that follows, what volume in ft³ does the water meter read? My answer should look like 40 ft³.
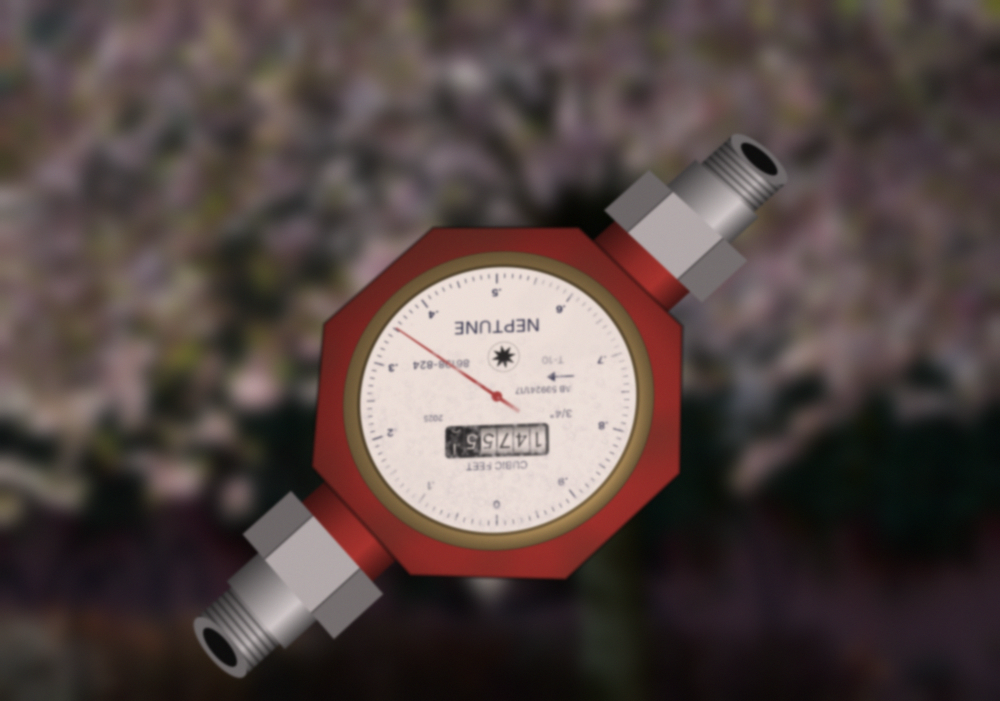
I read 147551.35 ft³
